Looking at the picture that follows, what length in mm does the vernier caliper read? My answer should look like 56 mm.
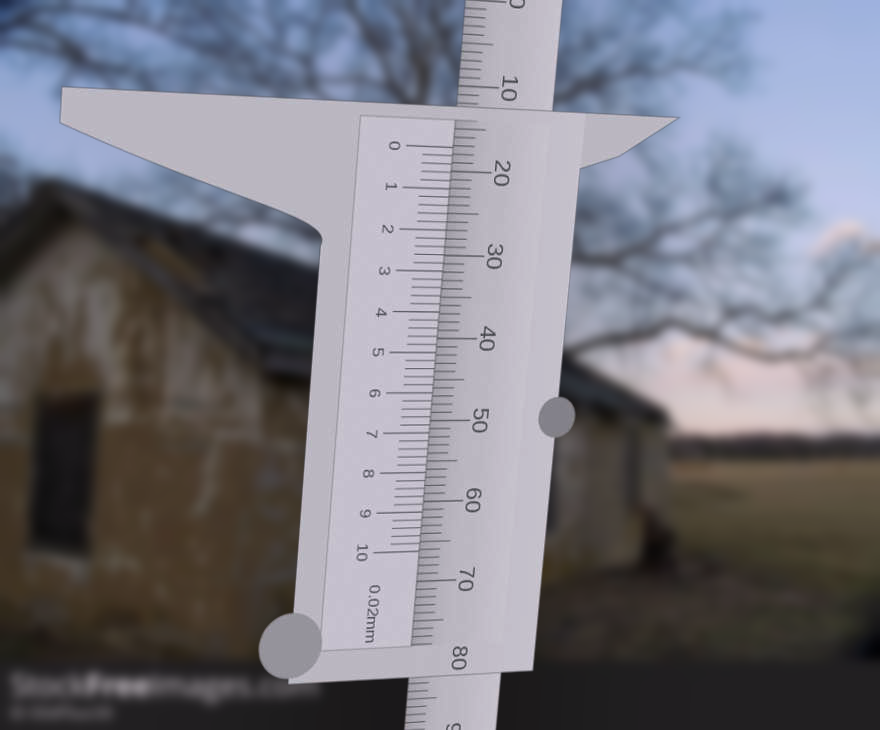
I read 17.2 mm
